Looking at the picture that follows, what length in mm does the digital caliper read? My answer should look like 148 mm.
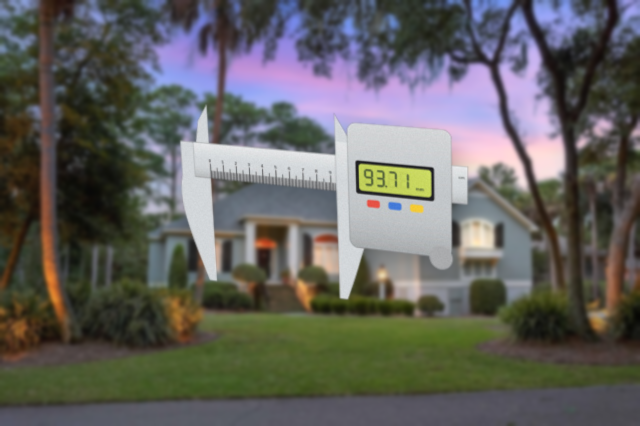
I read 93.71 mm
